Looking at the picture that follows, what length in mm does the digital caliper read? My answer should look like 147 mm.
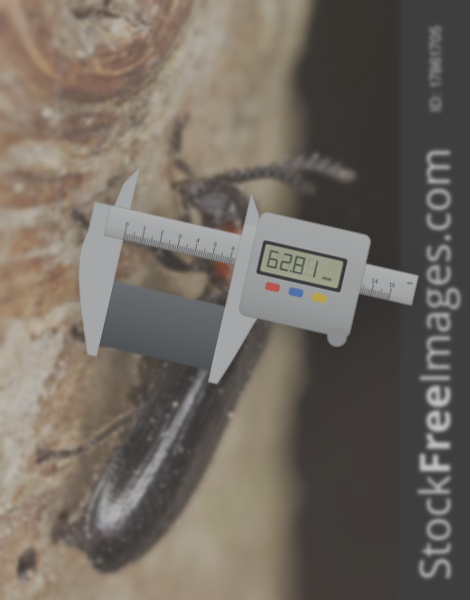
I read 62.81 mm
